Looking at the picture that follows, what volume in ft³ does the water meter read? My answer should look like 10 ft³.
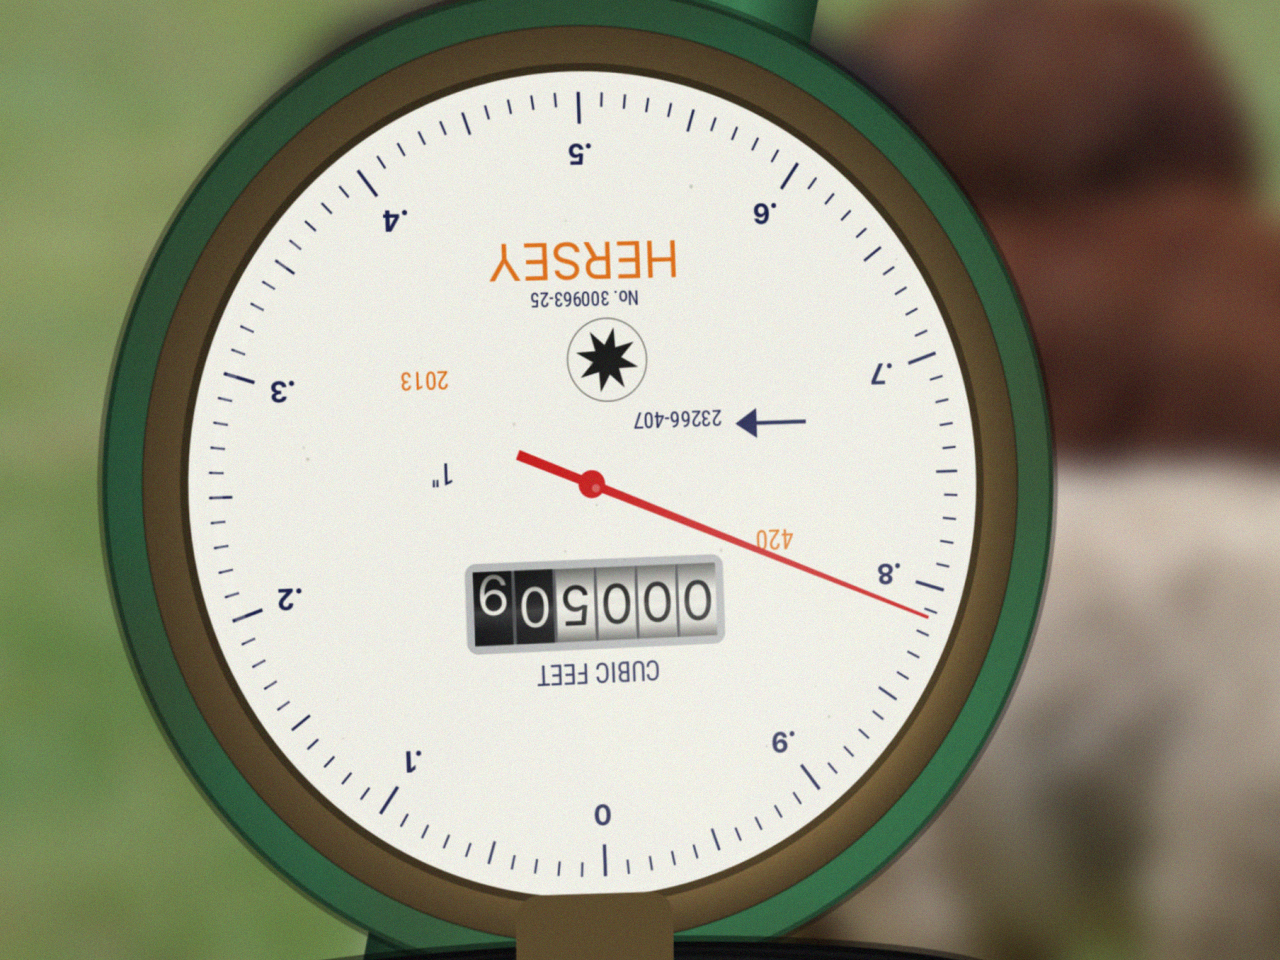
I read 508.81 ft³
